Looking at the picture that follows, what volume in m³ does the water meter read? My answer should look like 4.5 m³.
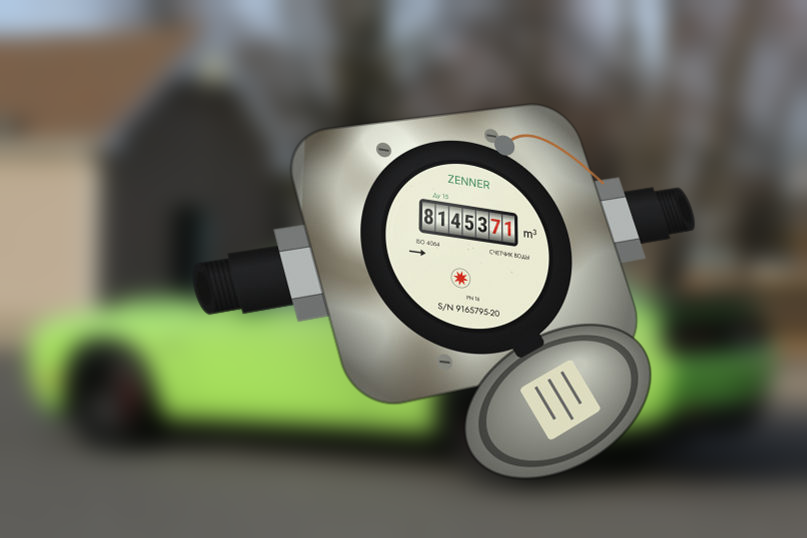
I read 81453.71 m³
